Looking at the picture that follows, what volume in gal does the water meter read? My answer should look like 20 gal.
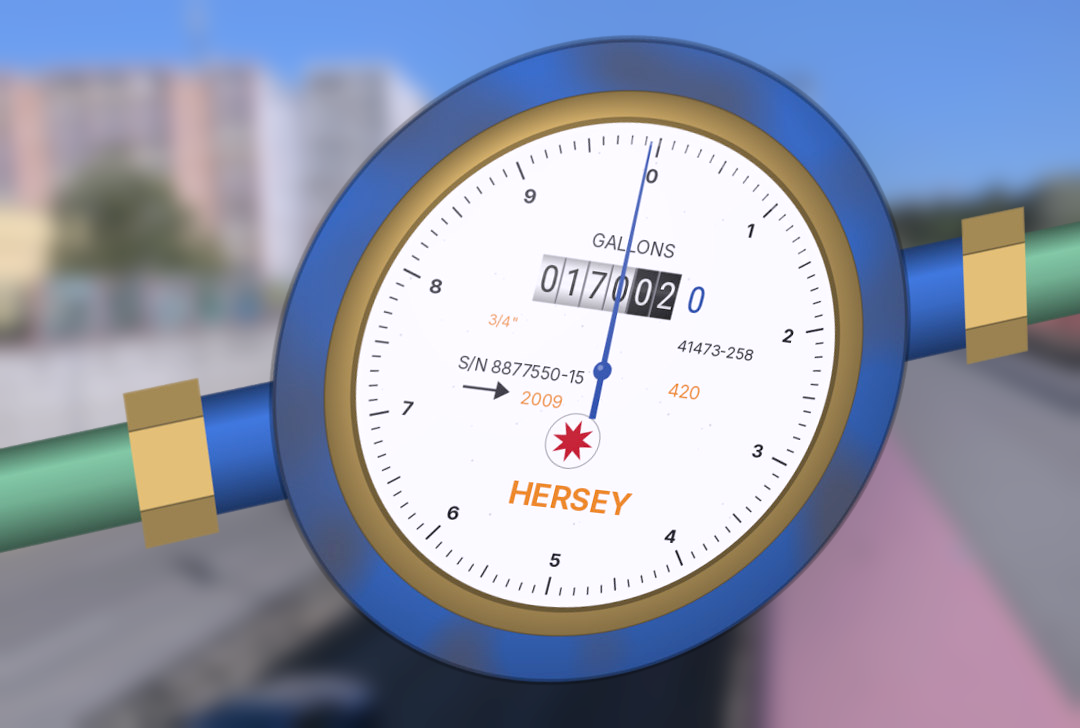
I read 170019.9 gal
